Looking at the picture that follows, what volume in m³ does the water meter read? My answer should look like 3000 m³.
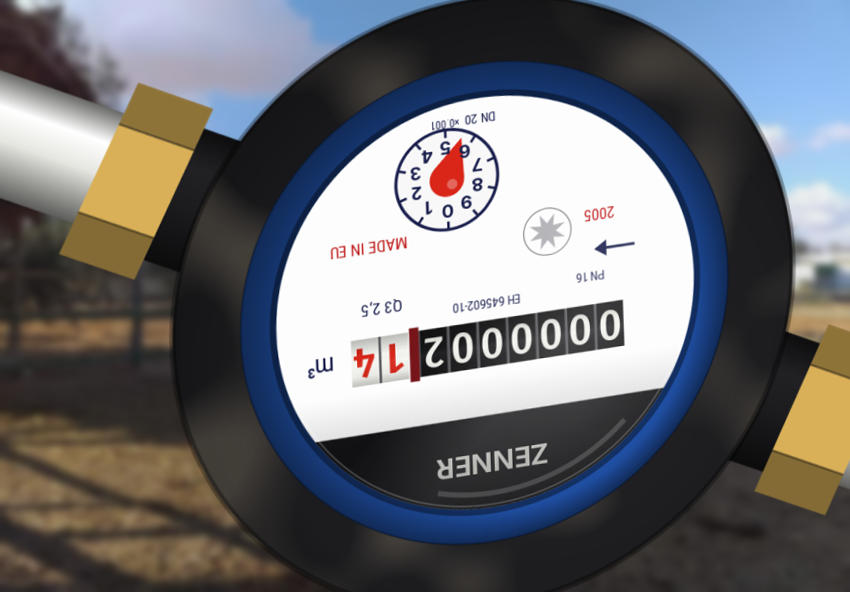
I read 2.145 m³
